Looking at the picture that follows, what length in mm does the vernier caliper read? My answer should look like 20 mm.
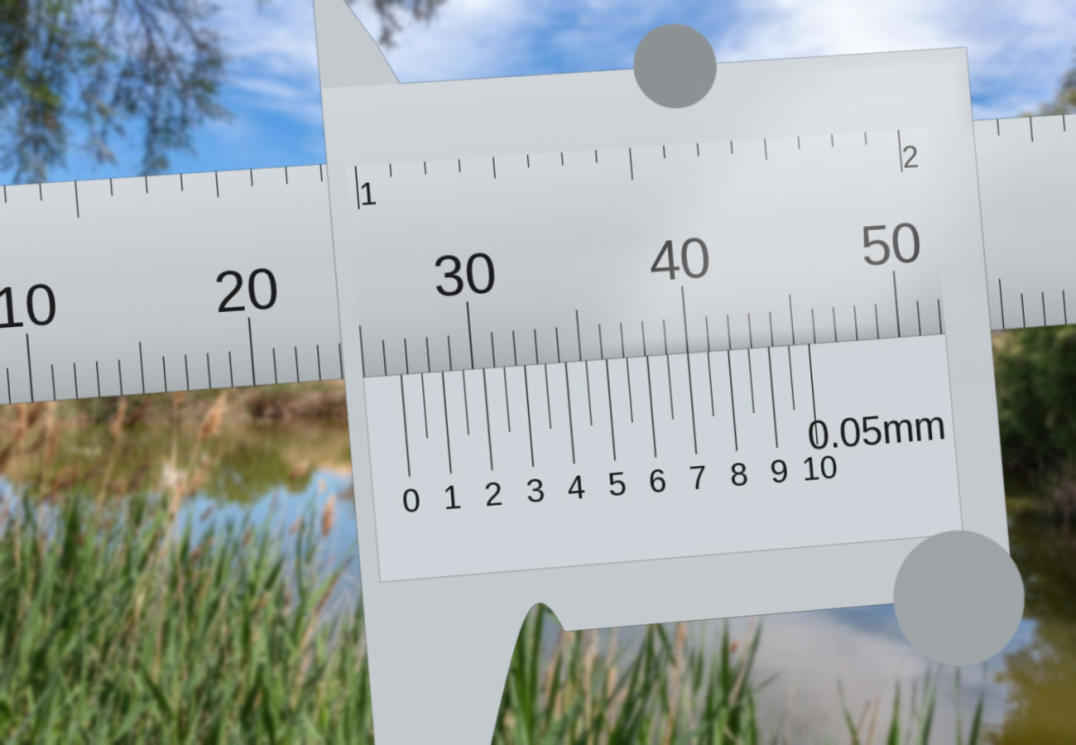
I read 26.7 mm
